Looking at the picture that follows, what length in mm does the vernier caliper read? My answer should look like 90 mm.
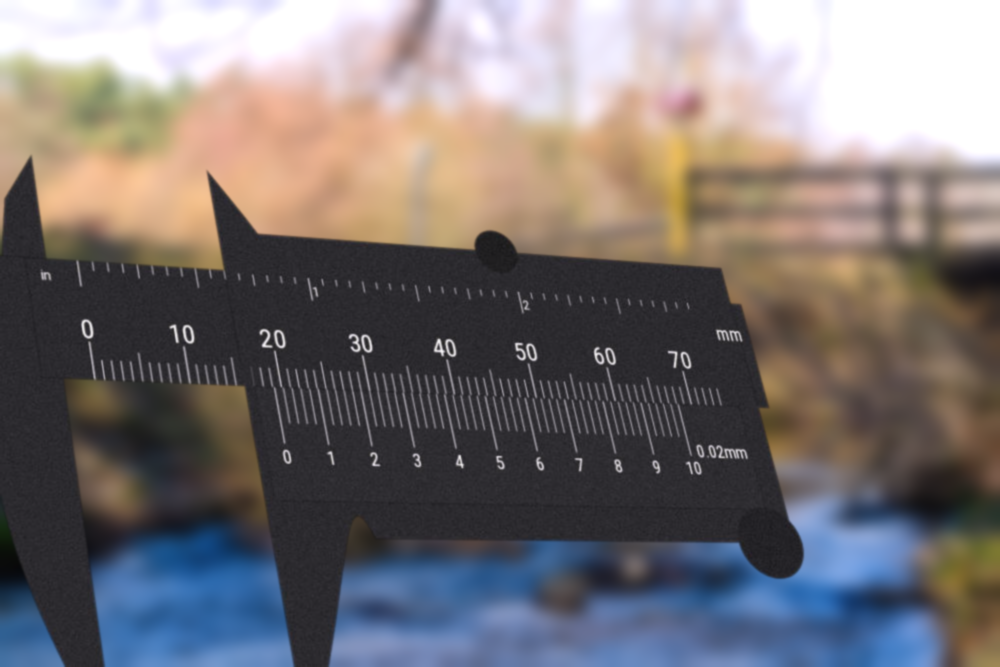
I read 19.2 mm
